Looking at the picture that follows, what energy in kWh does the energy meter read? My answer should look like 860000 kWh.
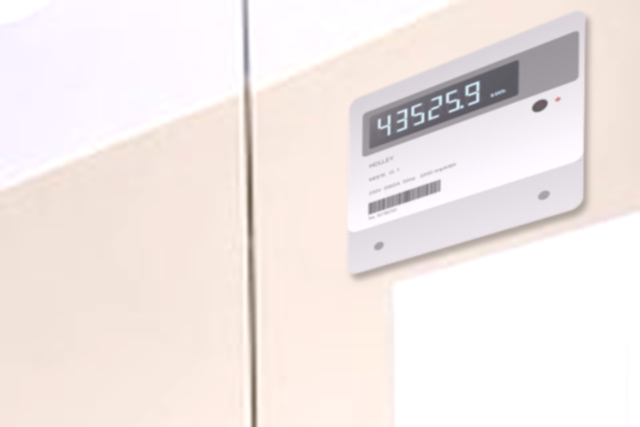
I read 43525.9 kWh
